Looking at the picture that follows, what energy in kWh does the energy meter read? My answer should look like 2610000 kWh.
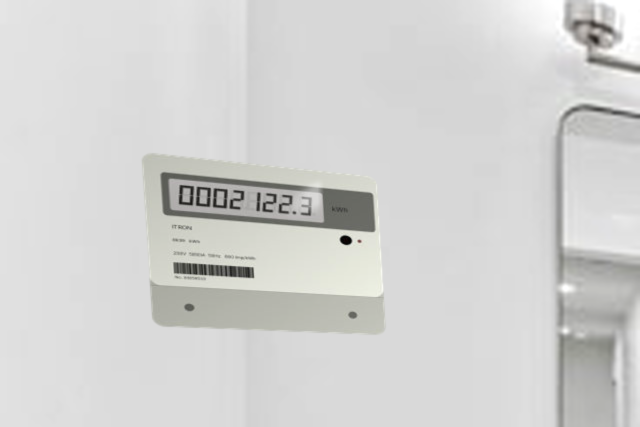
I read 2122.3 kWh
